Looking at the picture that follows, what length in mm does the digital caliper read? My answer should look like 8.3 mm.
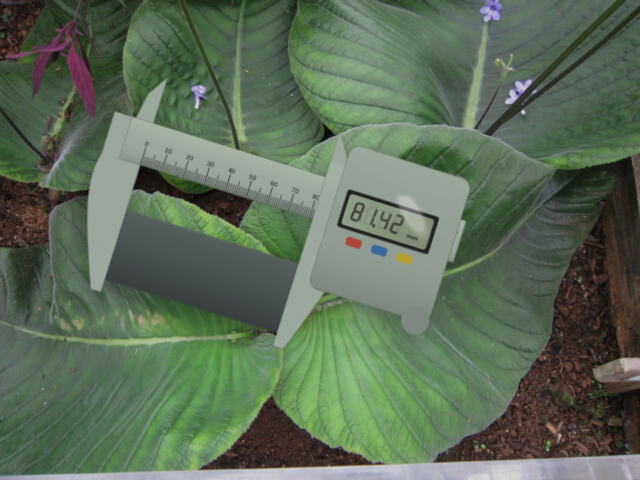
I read 81.42 mm
